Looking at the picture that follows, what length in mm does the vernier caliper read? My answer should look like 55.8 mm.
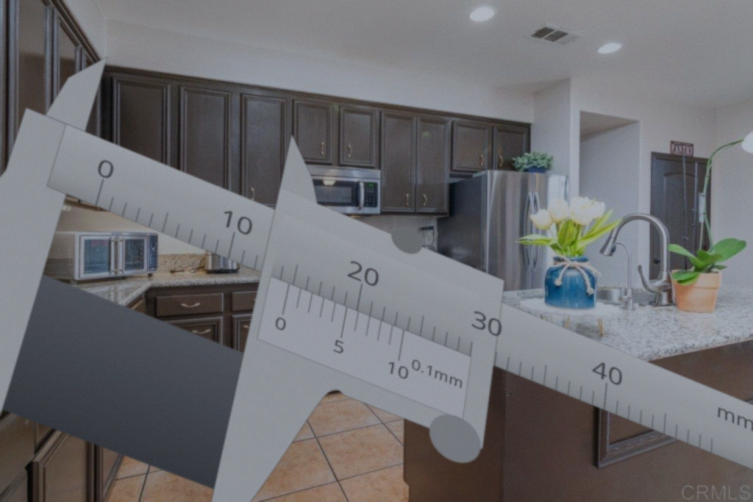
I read 14.7 mm
